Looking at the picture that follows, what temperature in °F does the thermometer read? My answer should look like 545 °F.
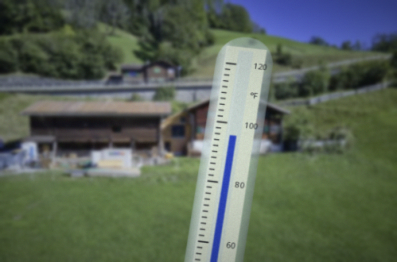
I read 96 °F
